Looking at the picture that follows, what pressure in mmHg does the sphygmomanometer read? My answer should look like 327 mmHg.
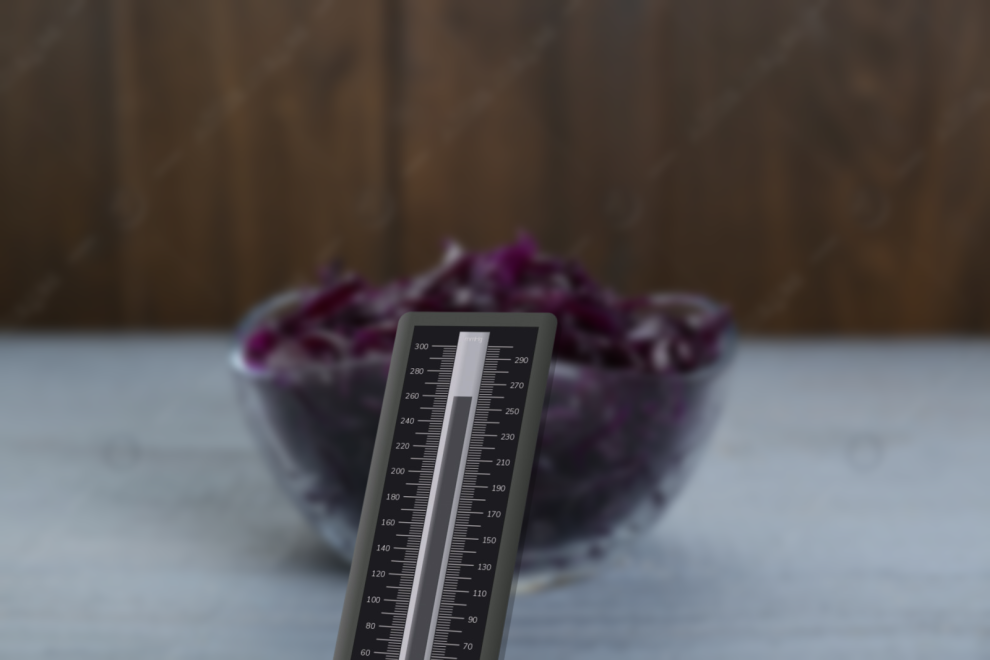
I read 260 mmHg
